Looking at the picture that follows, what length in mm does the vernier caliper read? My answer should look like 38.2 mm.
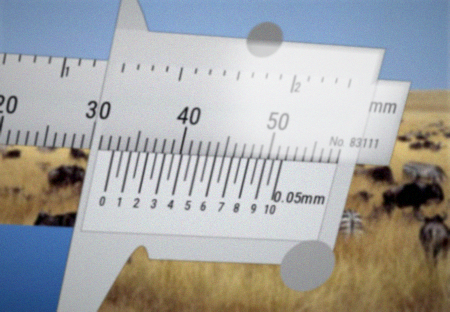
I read 32.6 mm
